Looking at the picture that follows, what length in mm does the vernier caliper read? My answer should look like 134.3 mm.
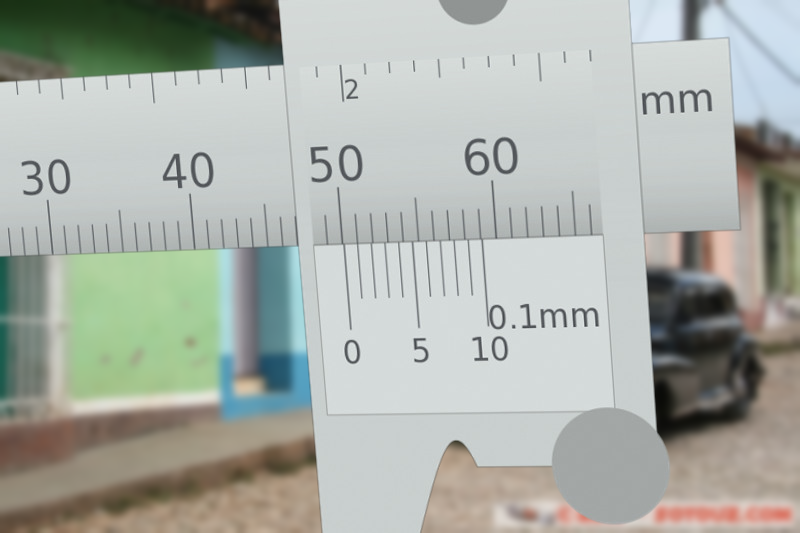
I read 50.1 mm
